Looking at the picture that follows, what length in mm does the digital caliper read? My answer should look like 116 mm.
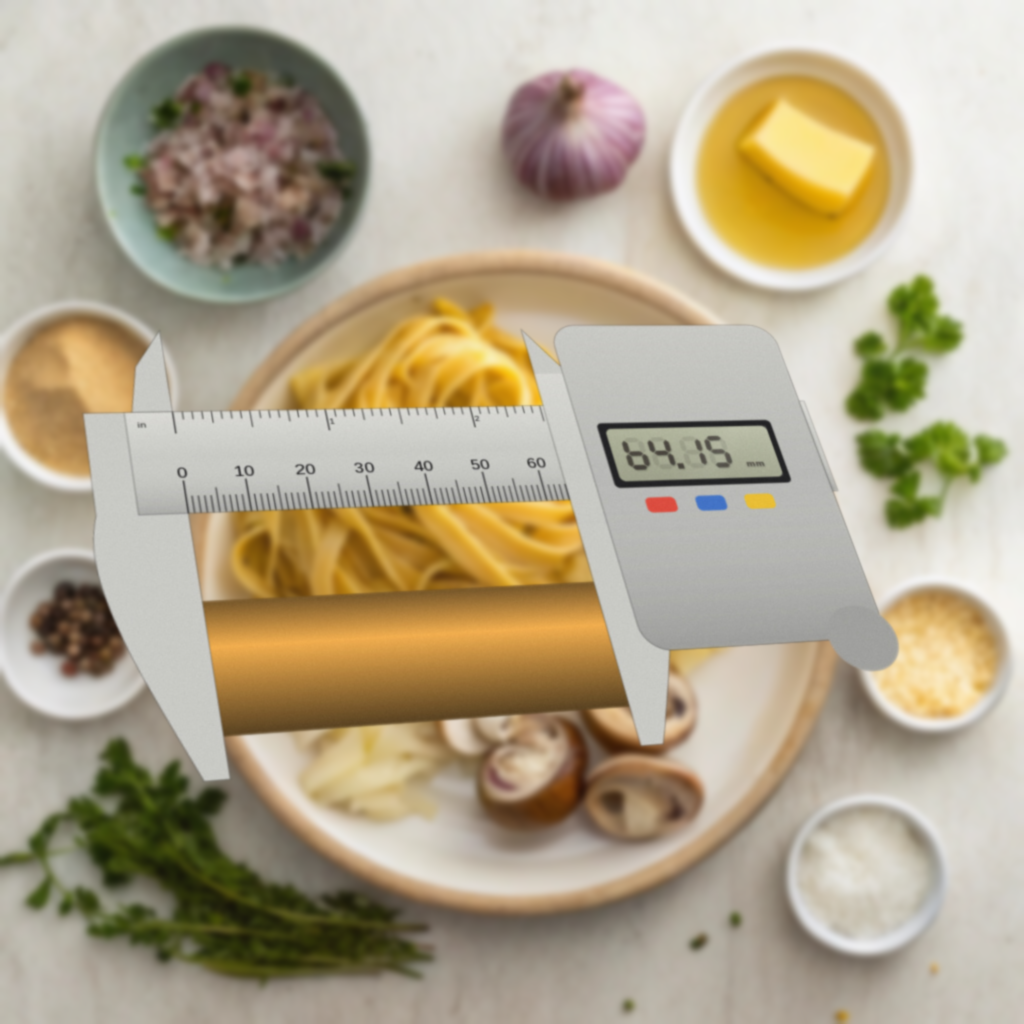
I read 64.15 mm
